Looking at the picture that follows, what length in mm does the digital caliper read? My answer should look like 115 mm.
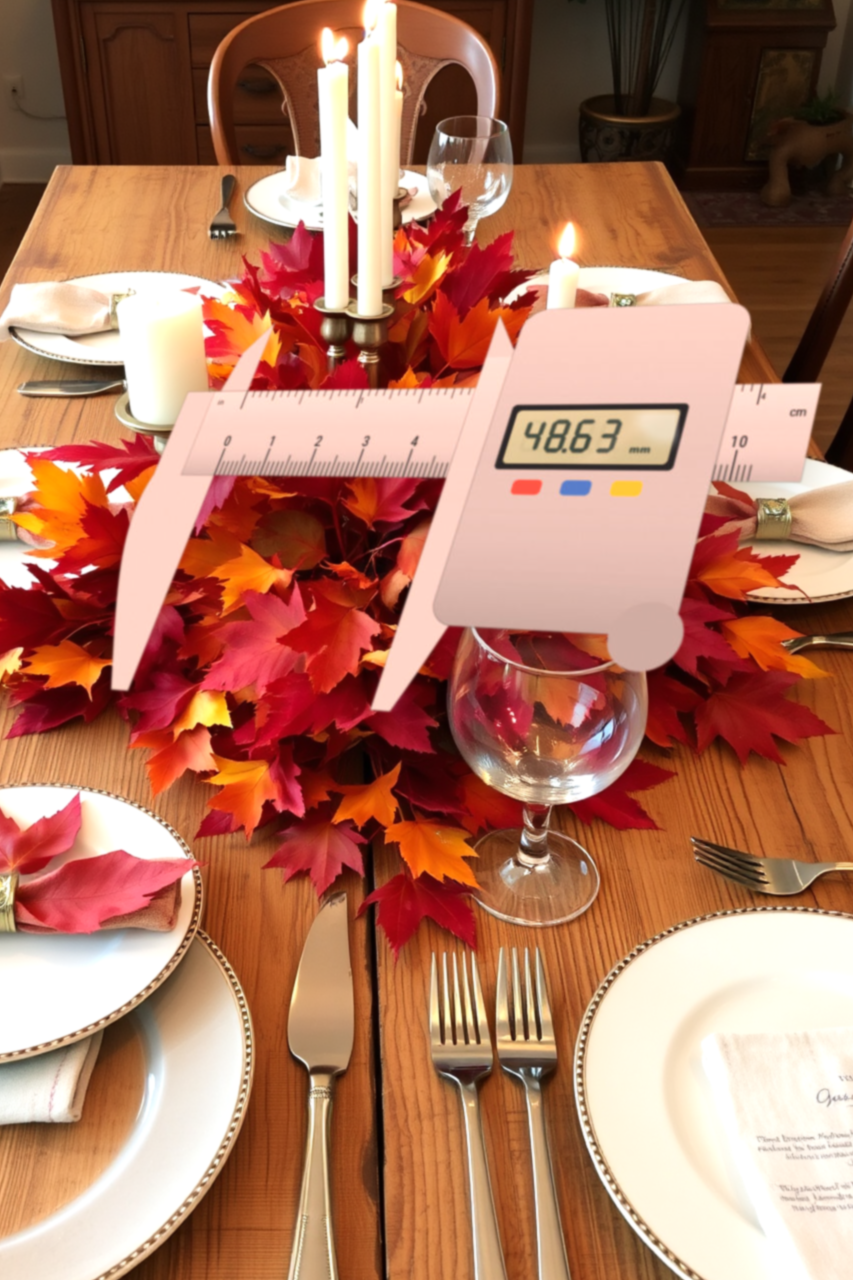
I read 48.63 mm
